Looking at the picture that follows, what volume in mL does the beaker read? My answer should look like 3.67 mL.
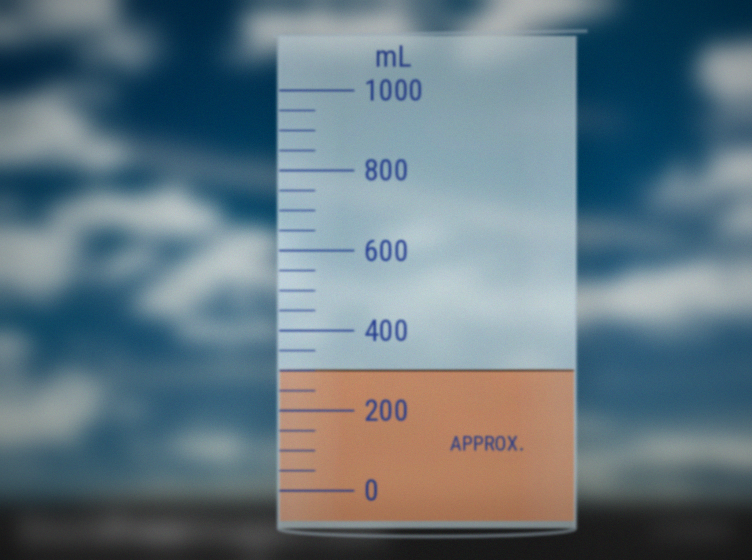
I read 300 mL
